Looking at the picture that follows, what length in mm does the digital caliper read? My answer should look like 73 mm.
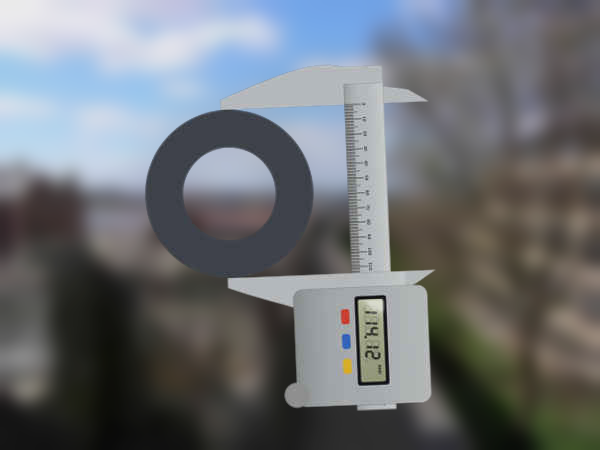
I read 114.12 mm
